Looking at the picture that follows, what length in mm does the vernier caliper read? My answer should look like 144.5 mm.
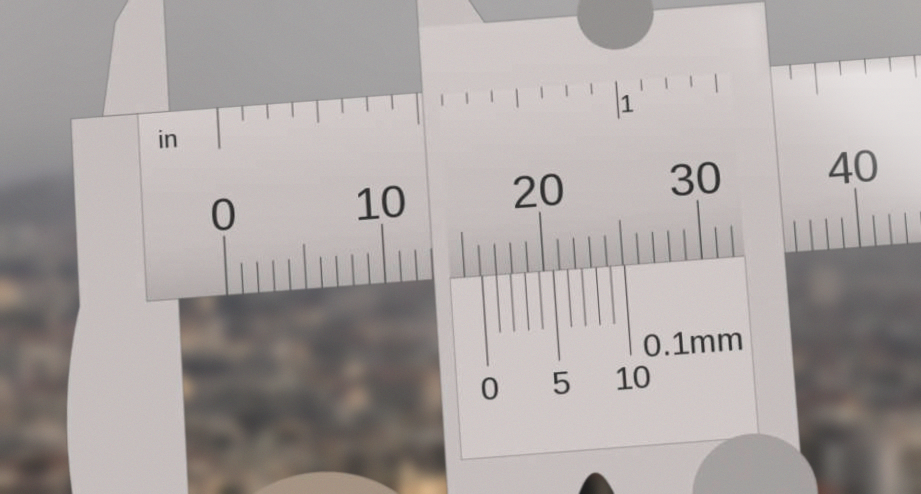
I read 16.1 mm
